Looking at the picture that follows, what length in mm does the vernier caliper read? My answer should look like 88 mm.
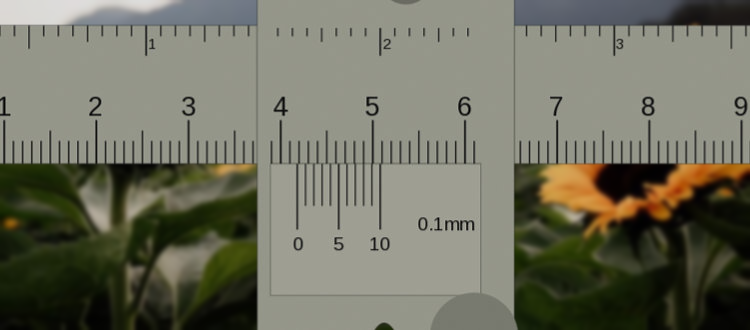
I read 41.8 mm
